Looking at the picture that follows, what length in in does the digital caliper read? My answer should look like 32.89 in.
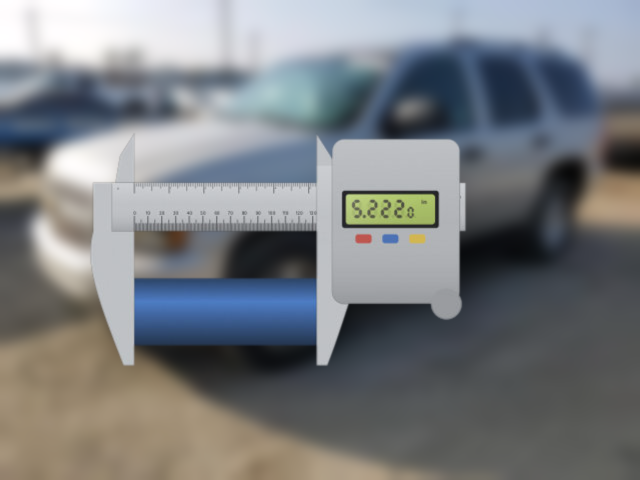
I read 5.2220 in
